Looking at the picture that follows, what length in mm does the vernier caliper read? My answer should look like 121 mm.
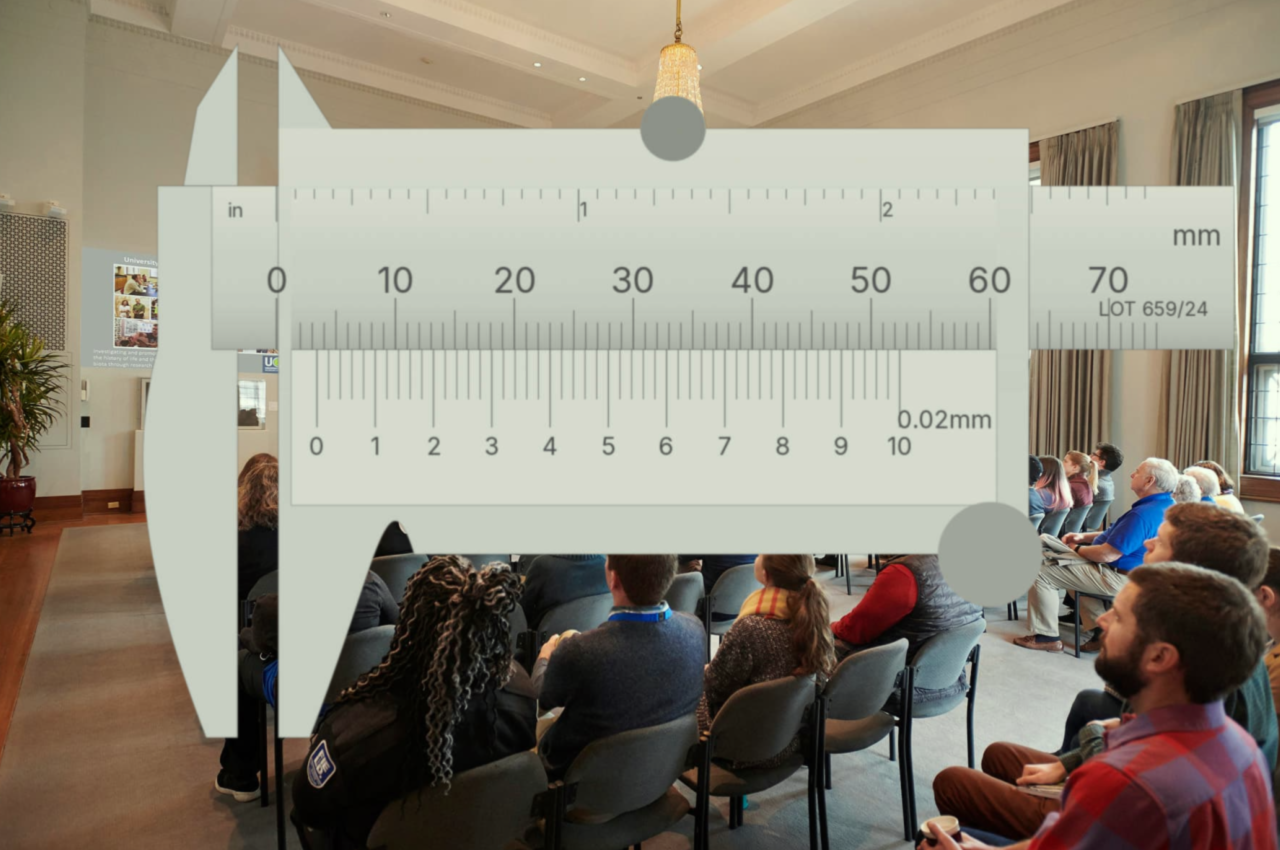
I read 3.4 mm
